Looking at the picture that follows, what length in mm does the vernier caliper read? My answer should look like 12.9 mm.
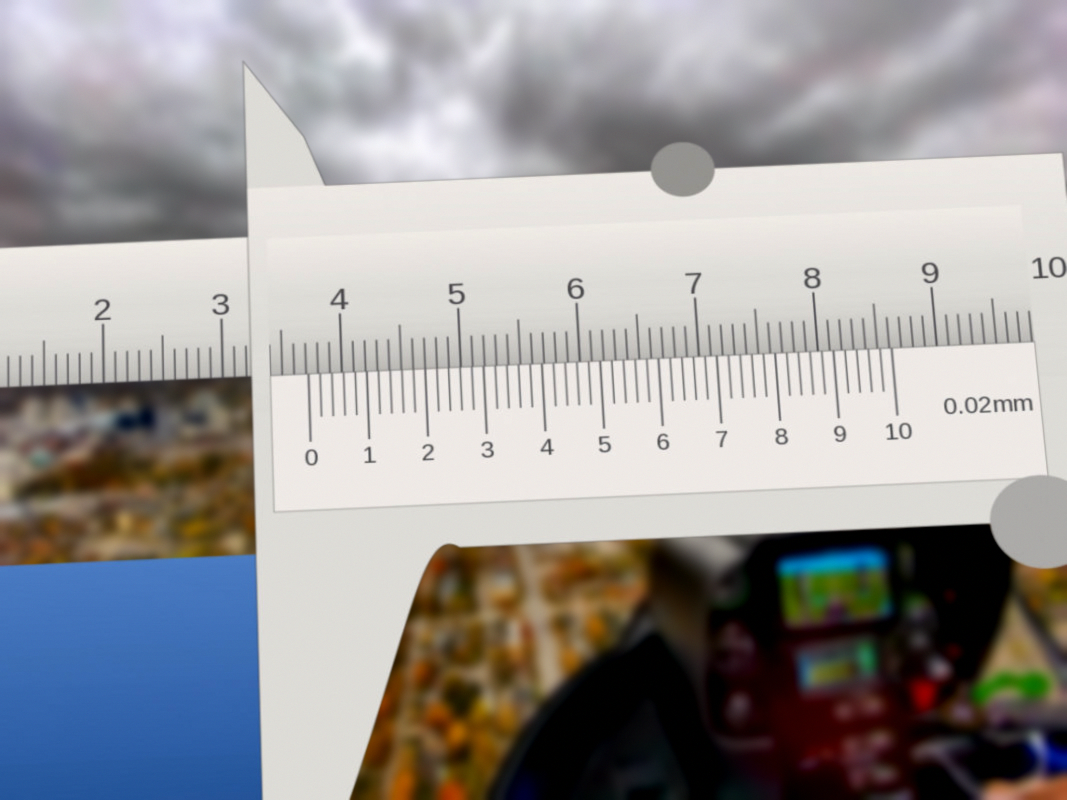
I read 37.2 mm
